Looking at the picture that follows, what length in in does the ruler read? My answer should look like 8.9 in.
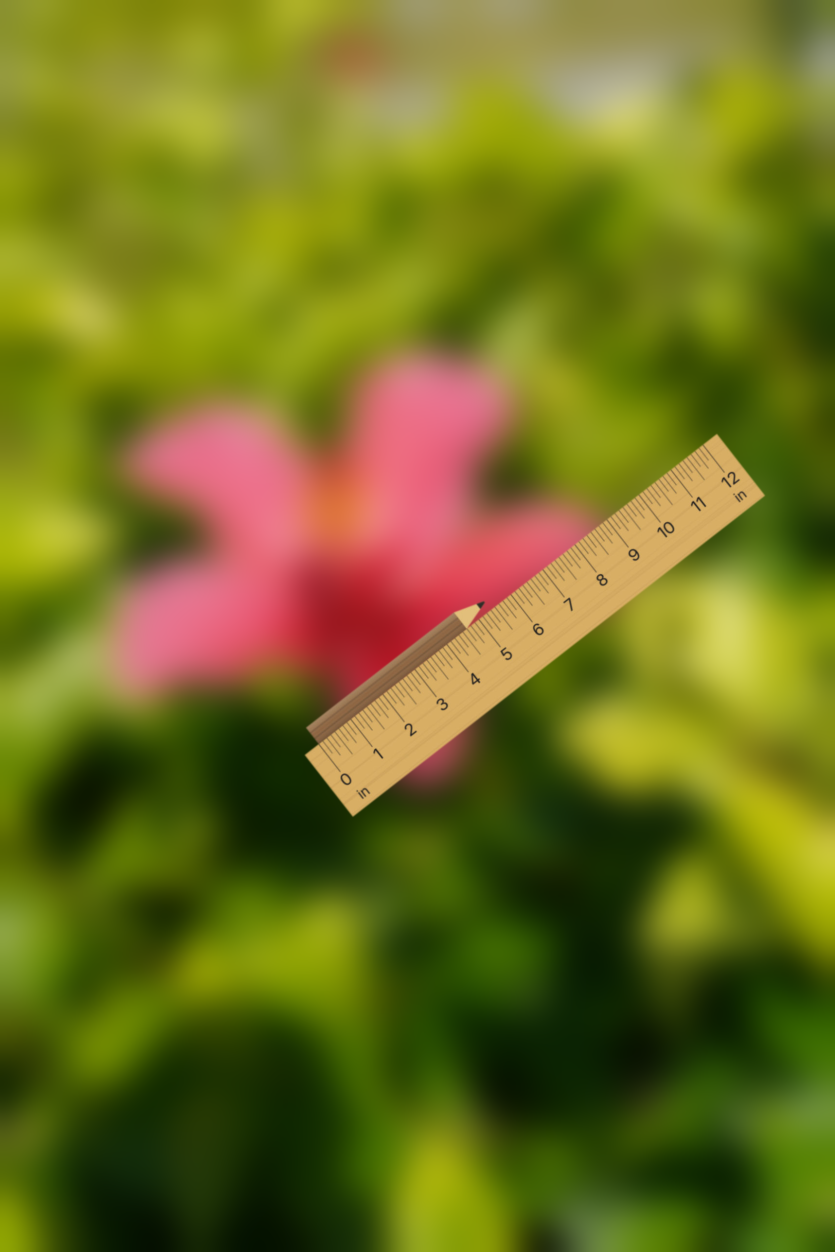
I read 5.375 in
